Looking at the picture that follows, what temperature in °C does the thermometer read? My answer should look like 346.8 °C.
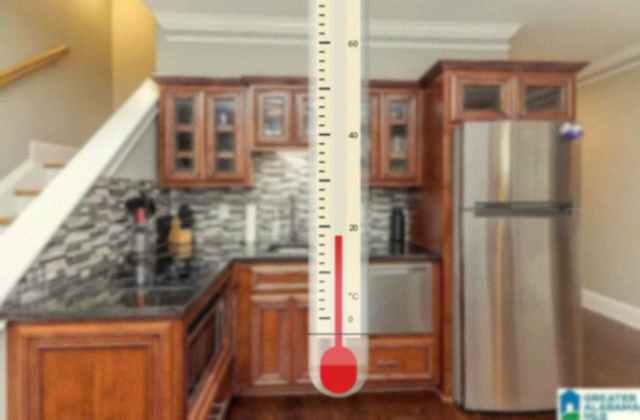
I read 18 °C
